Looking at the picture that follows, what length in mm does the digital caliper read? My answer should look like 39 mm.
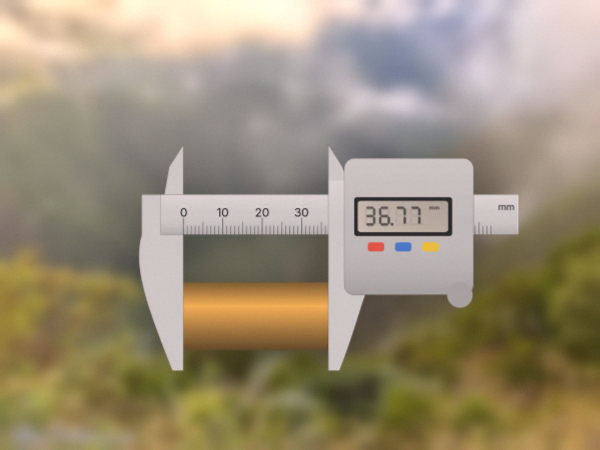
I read 36.77 mm
